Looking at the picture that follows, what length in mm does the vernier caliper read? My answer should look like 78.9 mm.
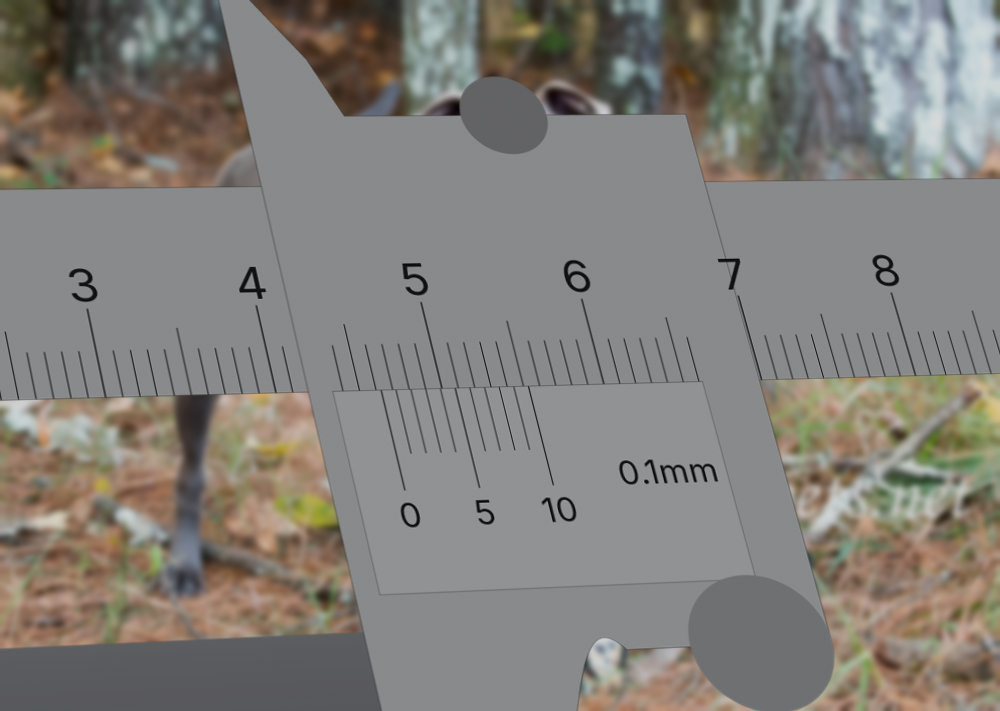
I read 46.3 mm
